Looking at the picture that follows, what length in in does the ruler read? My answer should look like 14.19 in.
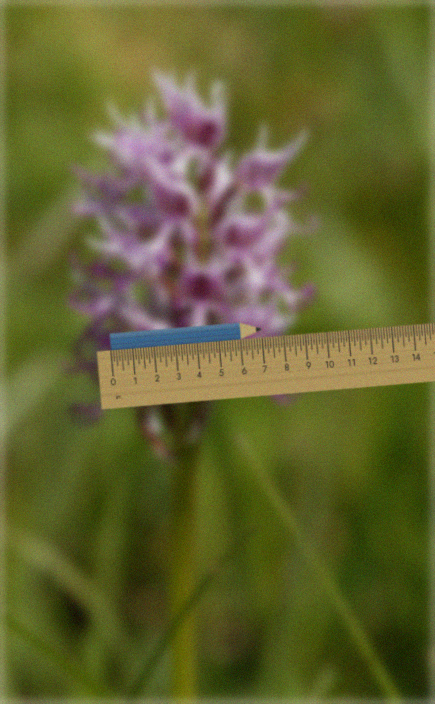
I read 7 in
